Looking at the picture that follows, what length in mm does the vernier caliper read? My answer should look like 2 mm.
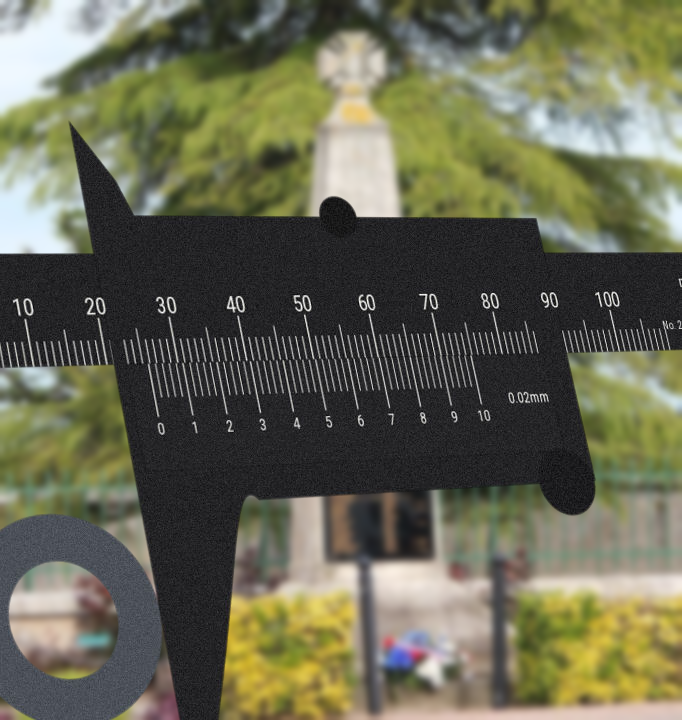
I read 25.8 mm
